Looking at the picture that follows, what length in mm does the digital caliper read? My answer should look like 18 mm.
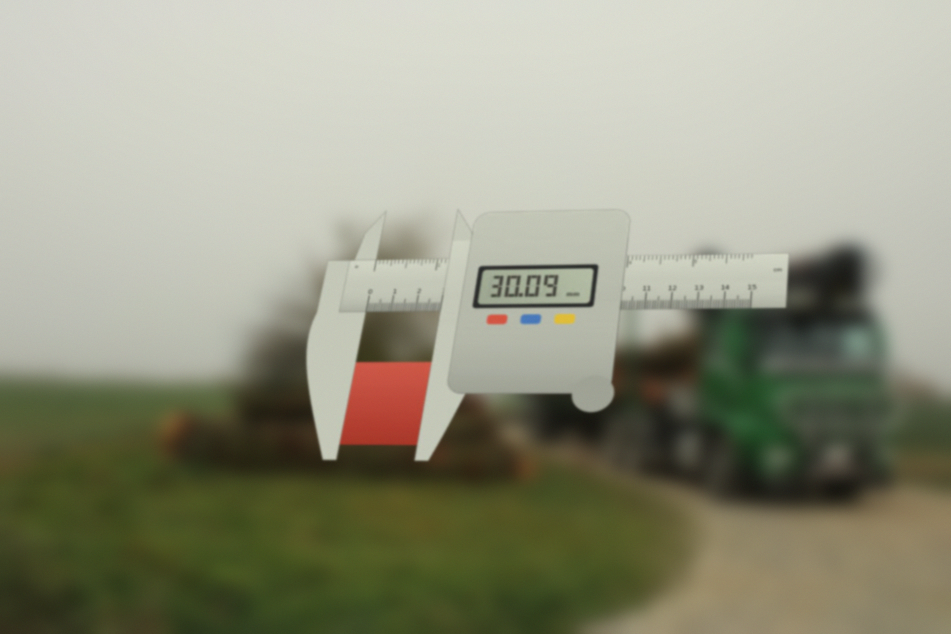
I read 30.09 mm
